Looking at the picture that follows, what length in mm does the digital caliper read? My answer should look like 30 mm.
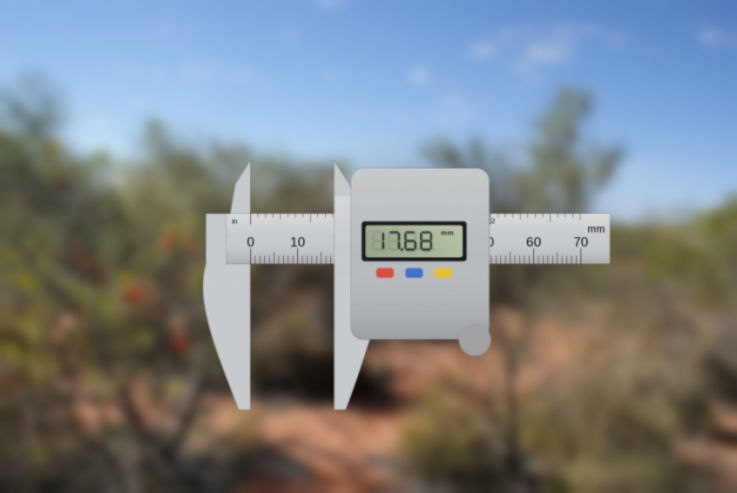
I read 17.68 mm
